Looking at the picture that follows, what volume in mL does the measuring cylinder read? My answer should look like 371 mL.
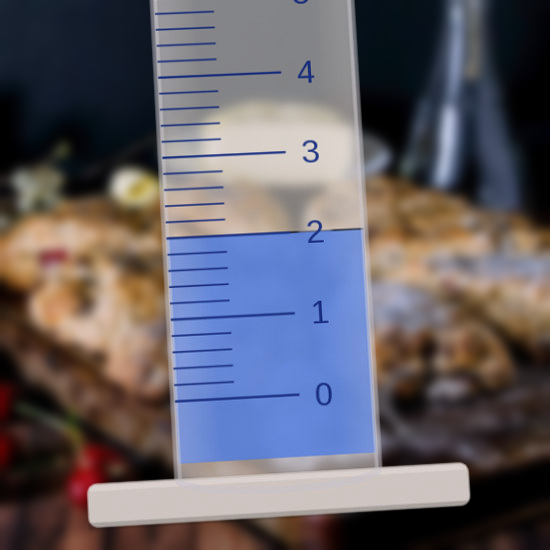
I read 2 mL
